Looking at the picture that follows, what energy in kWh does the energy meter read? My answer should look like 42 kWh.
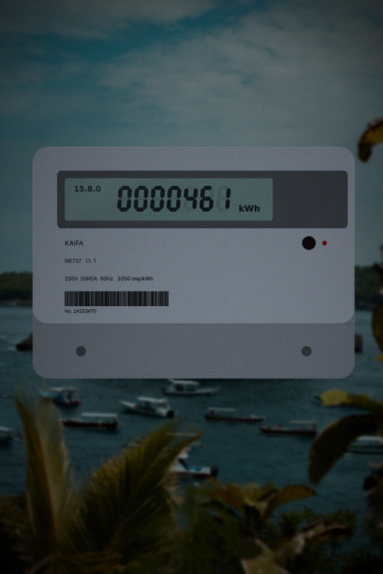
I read 461 kWh
